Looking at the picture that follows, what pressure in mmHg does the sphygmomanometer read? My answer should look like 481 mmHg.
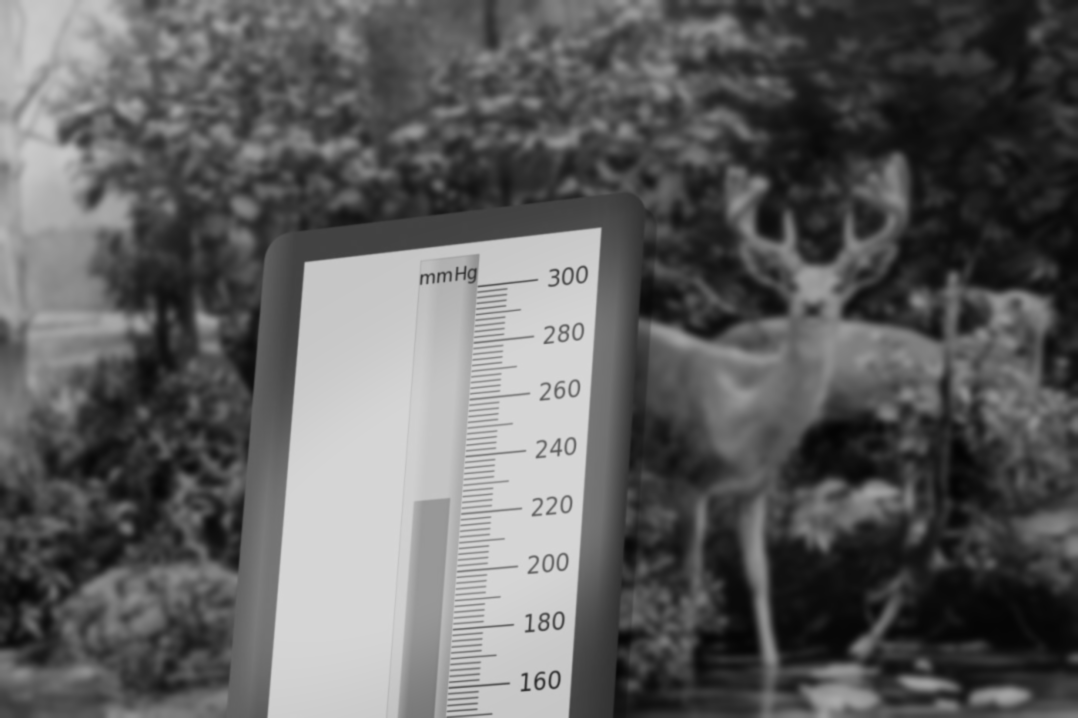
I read 226 mmHg
